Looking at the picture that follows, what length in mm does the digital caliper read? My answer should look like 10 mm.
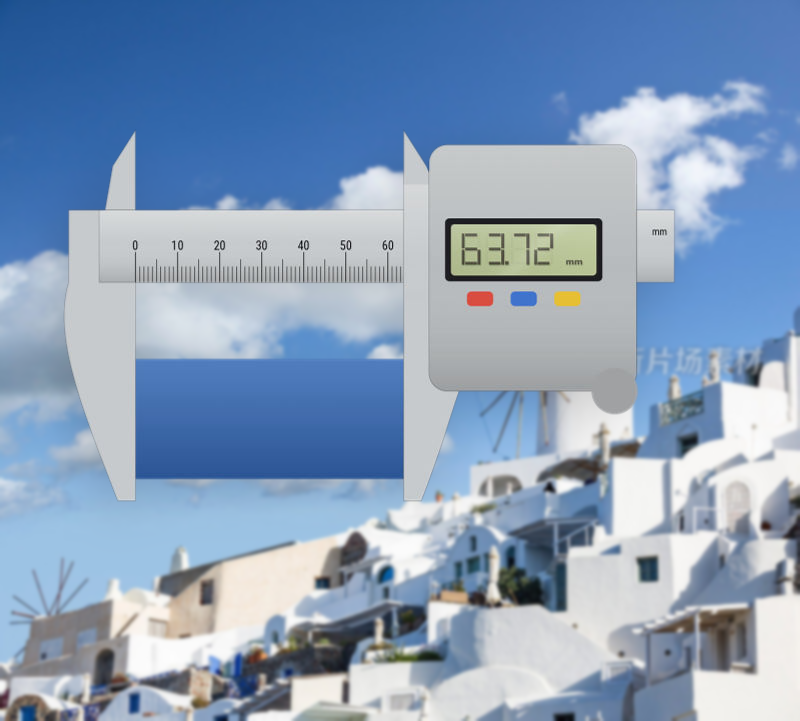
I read 63.72 mm
